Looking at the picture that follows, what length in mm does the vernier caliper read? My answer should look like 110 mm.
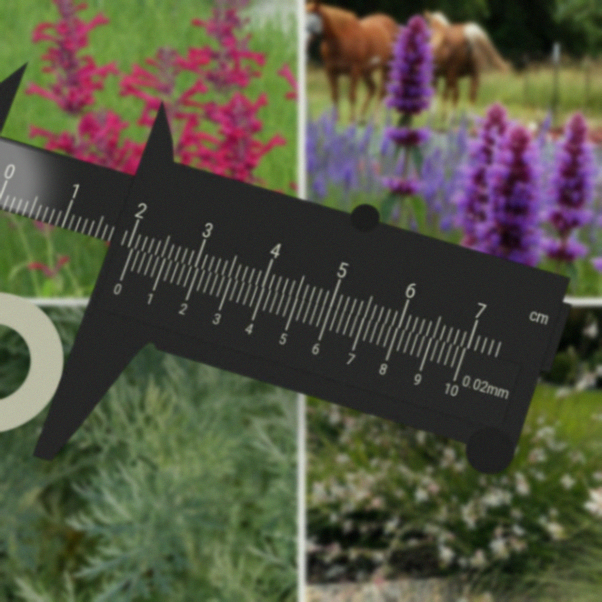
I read 20.6 mm
